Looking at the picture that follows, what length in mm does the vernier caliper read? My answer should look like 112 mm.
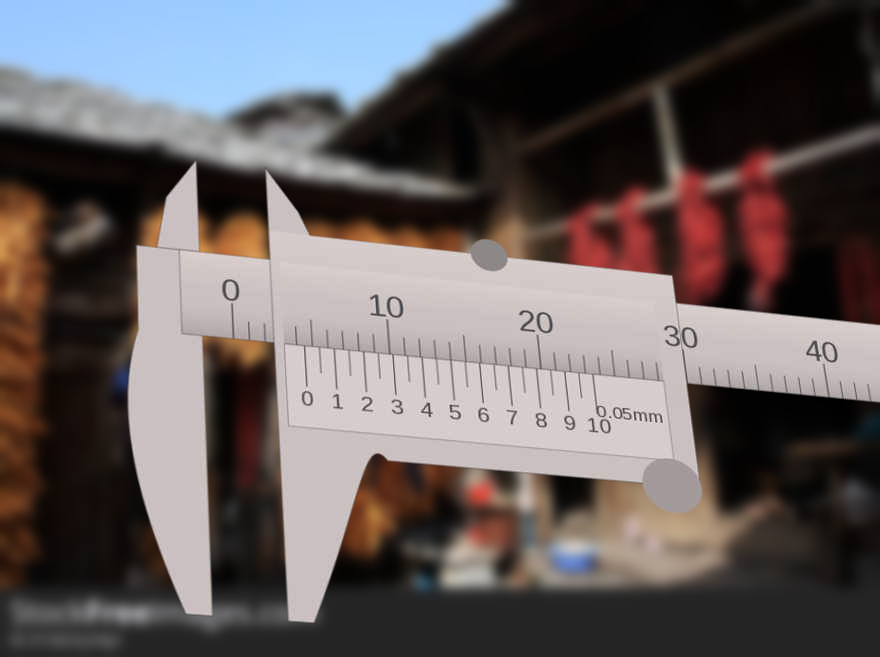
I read 4.5 mm
